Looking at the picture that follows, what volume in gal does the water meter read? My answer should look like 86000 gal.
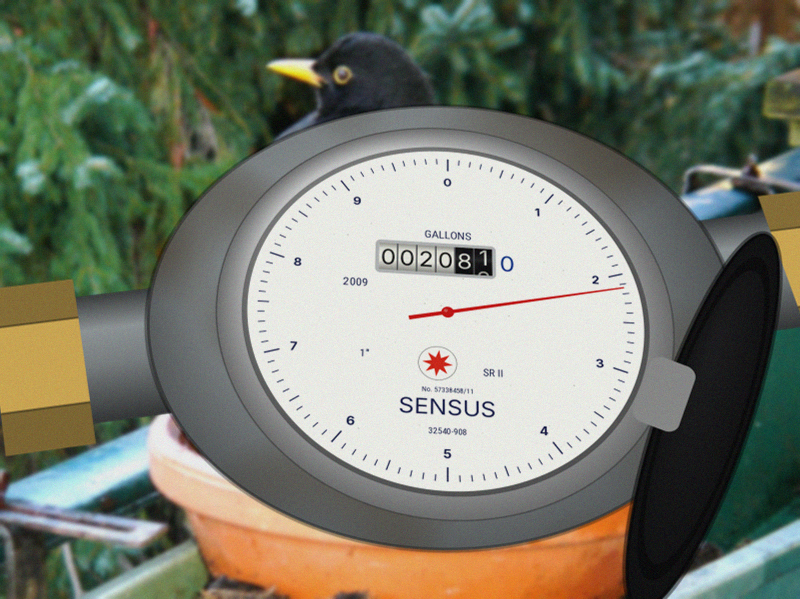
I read 20812.1 gal
